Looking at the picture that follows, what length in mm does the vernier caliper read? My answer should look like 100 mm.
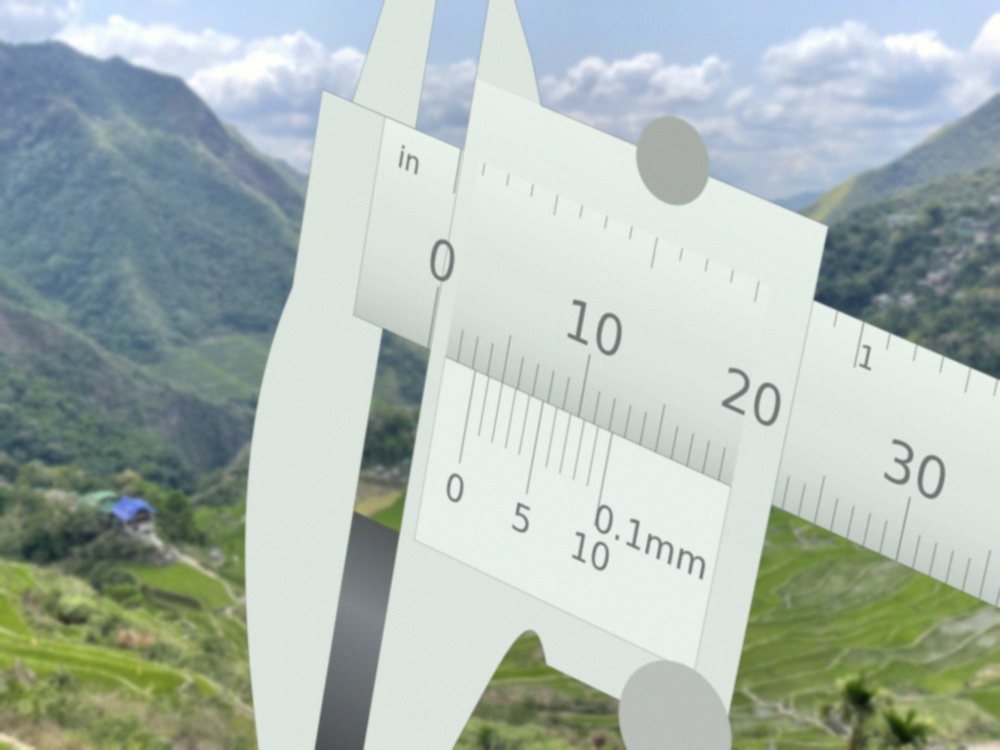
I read 3.2 mm
